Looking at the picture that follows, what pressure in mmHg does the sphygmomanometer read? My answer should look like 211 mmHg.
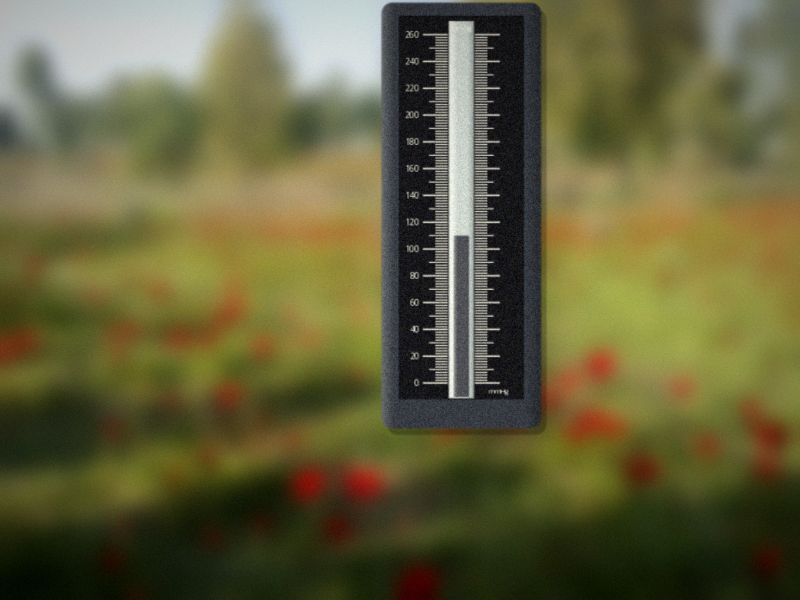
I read 110 mmHg
